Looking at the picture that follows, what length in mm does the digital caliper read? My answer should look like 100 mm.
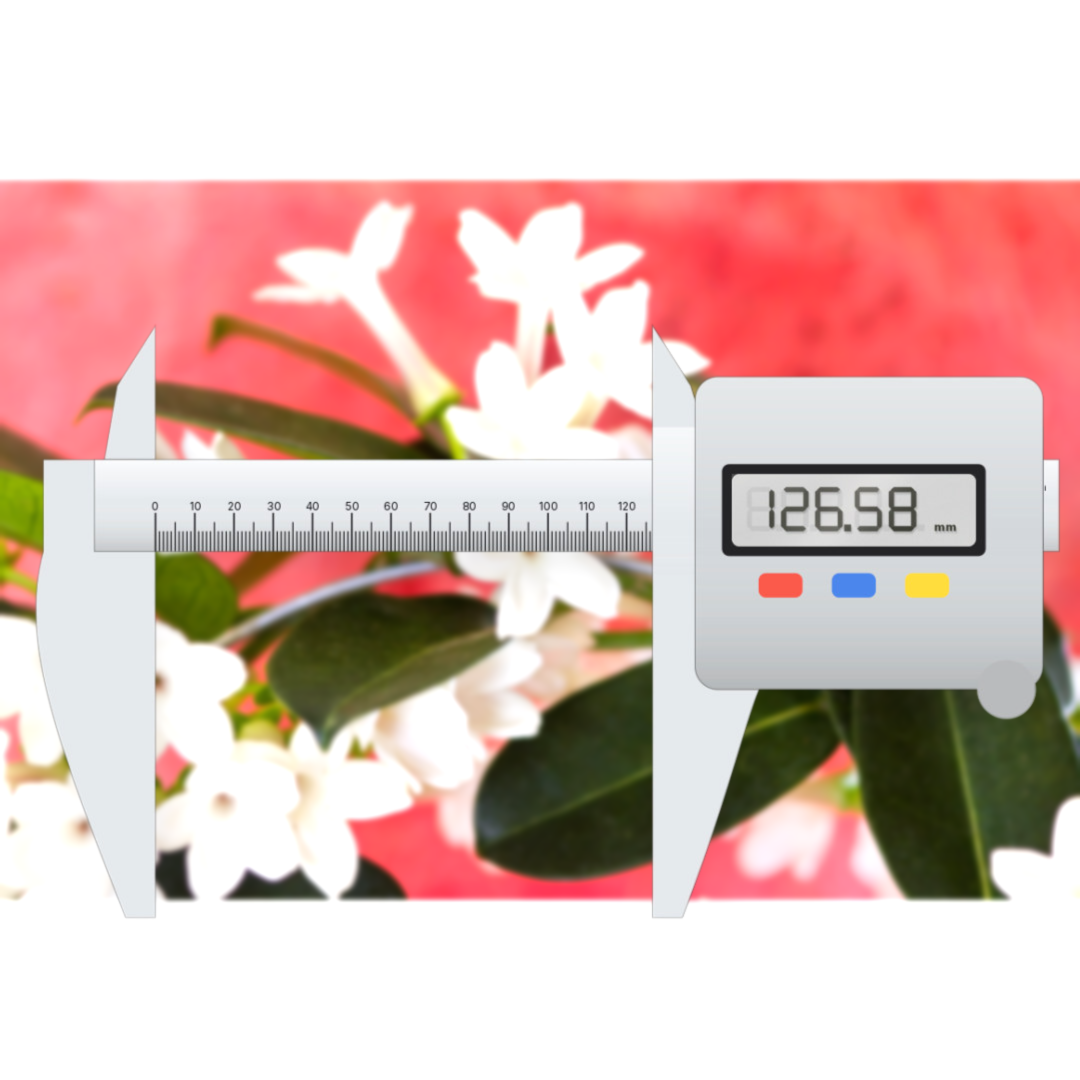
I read 126.58 mm
